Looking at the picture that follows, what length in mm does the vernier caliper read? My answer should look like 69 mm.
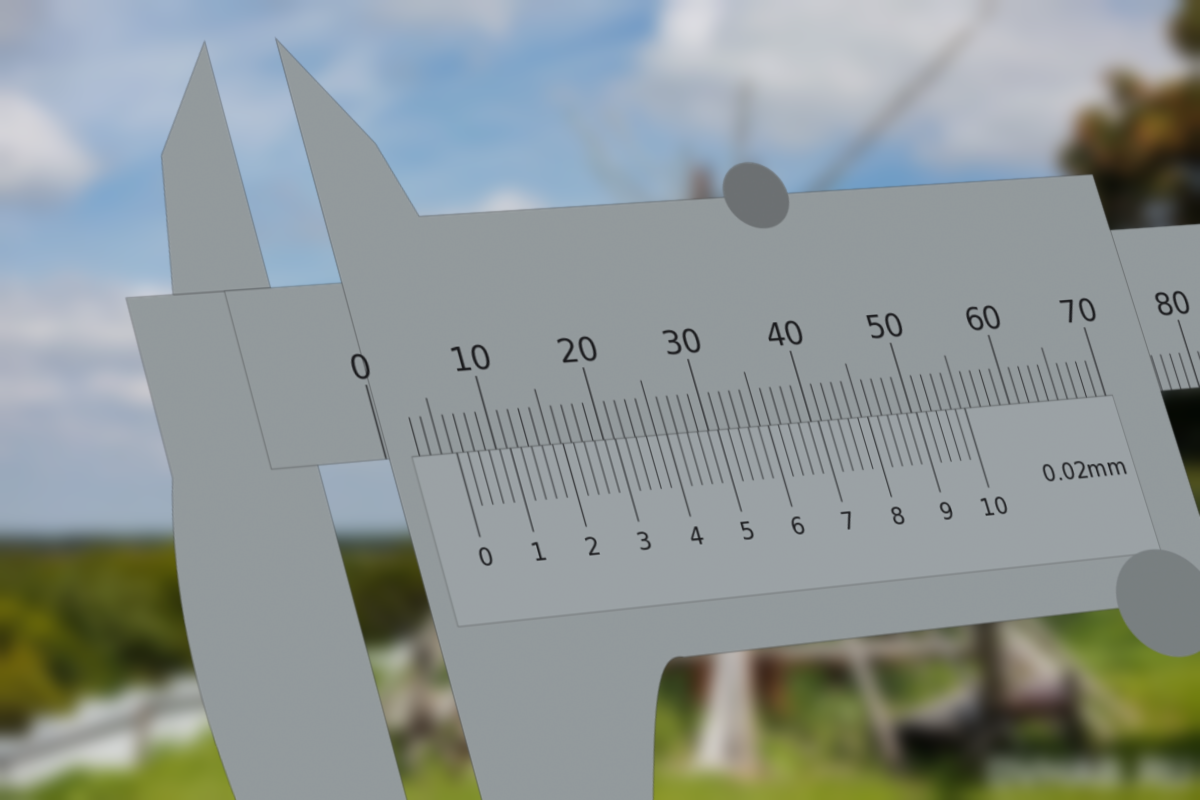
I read 6.4 mm
